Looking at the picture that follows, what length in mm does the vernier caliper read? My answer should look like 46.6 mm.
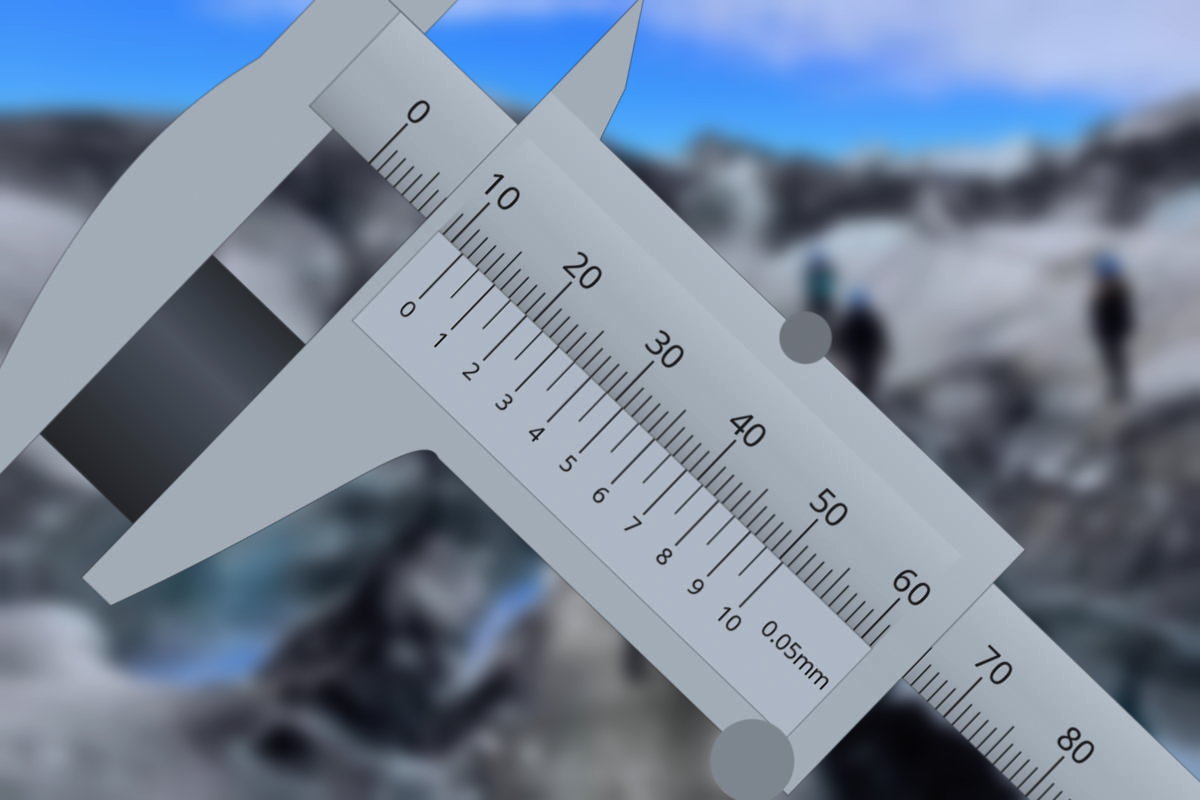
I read 11.4 mm
